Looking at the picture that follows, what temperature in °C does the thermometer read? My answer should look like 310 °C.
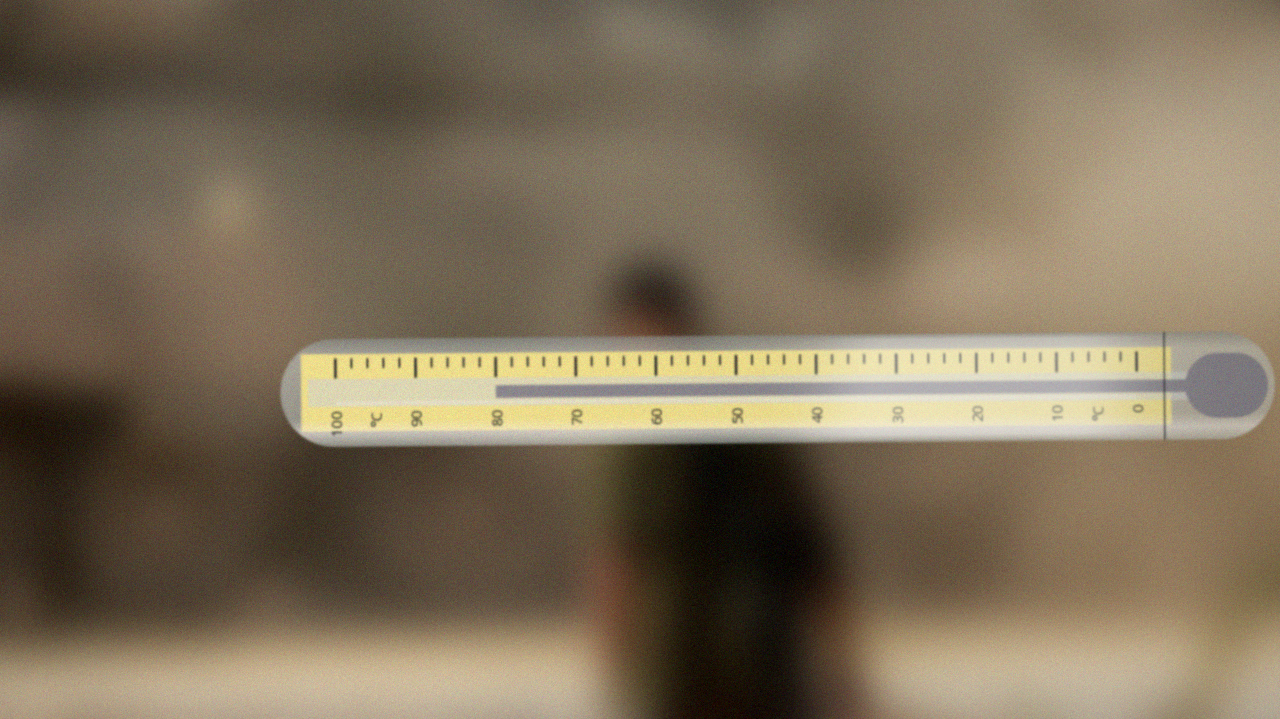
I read 80 °C
